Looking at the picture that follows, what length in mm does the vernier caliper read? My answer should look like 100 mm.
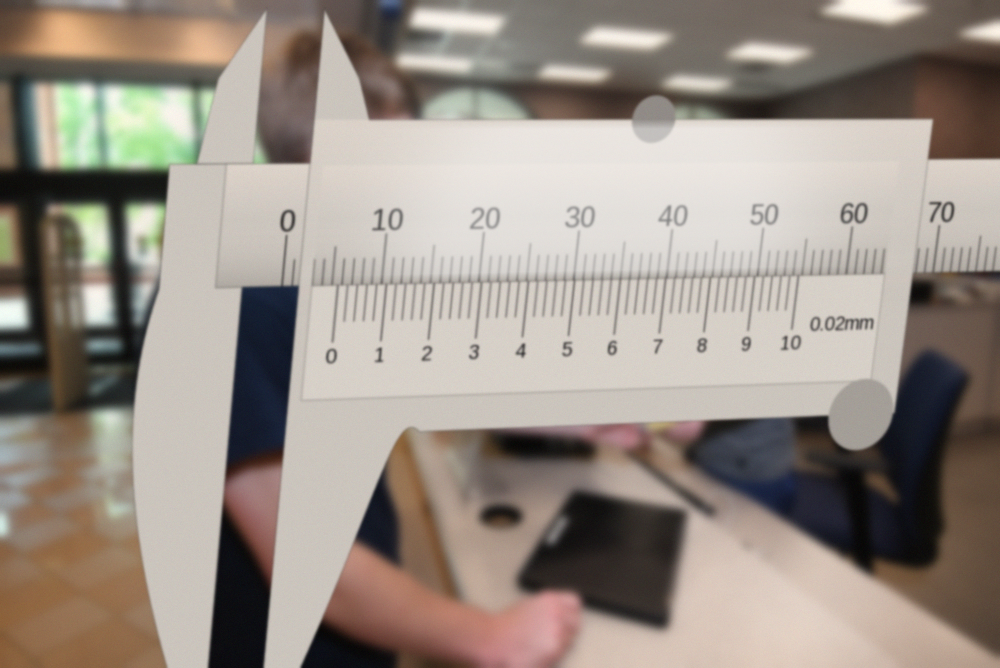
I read 5.6 mm
